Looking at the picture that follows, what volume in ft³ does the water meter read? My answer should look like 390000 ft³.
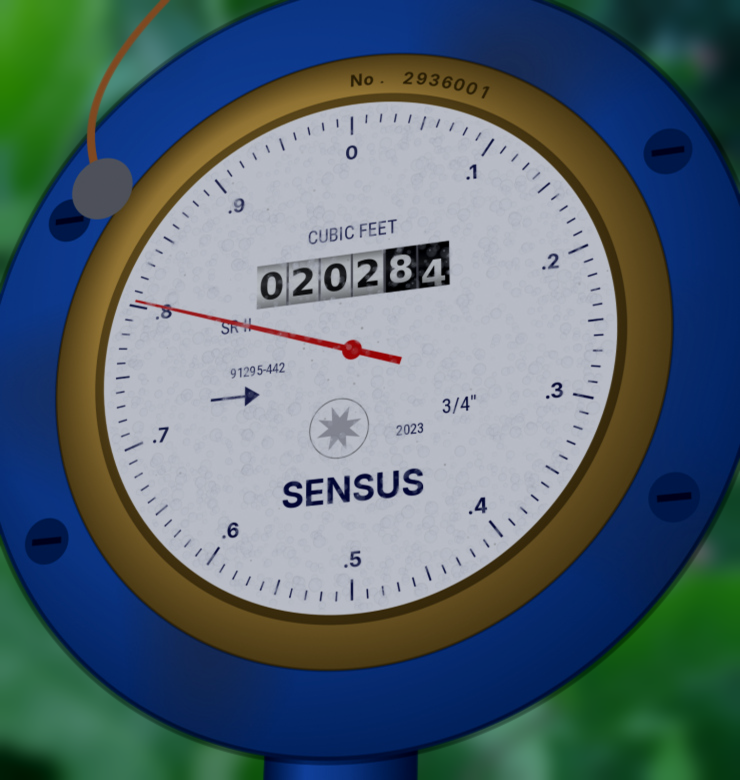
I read 20283.80 ft³
